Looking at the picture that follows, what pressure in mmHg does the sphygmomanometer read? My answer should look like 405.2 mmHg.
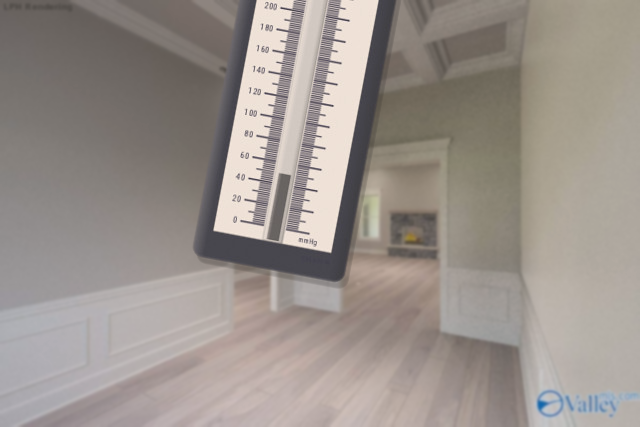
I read 50 mmHg
